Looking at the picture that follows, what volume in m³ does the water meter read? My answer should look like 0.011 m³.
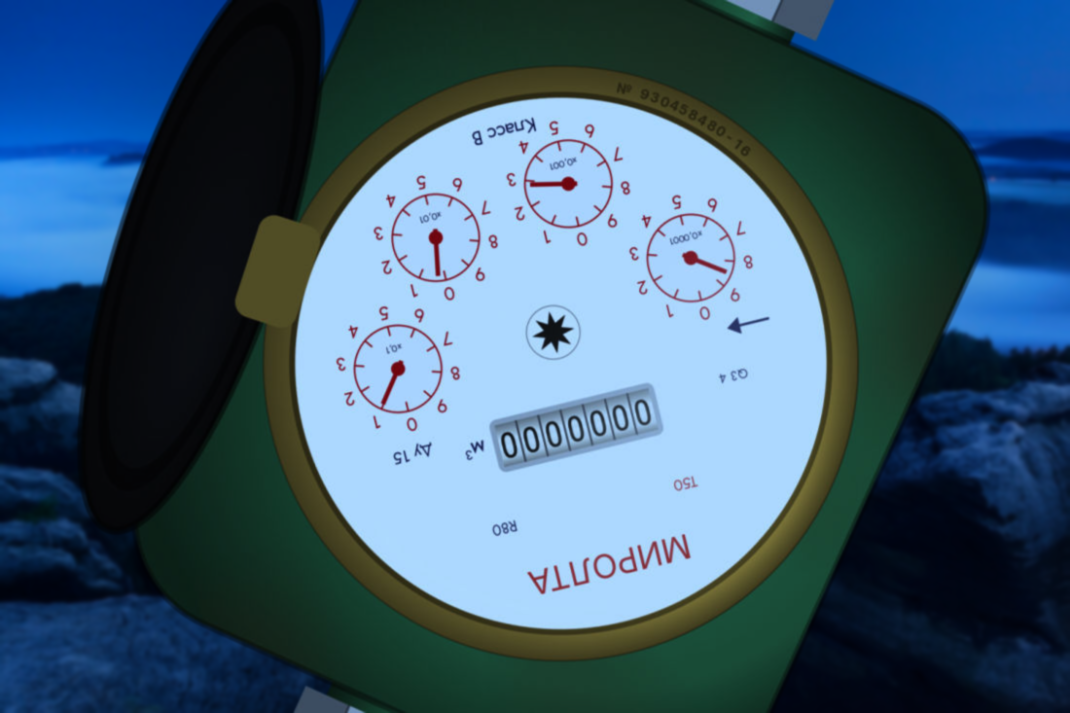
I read 0.1028 m³
